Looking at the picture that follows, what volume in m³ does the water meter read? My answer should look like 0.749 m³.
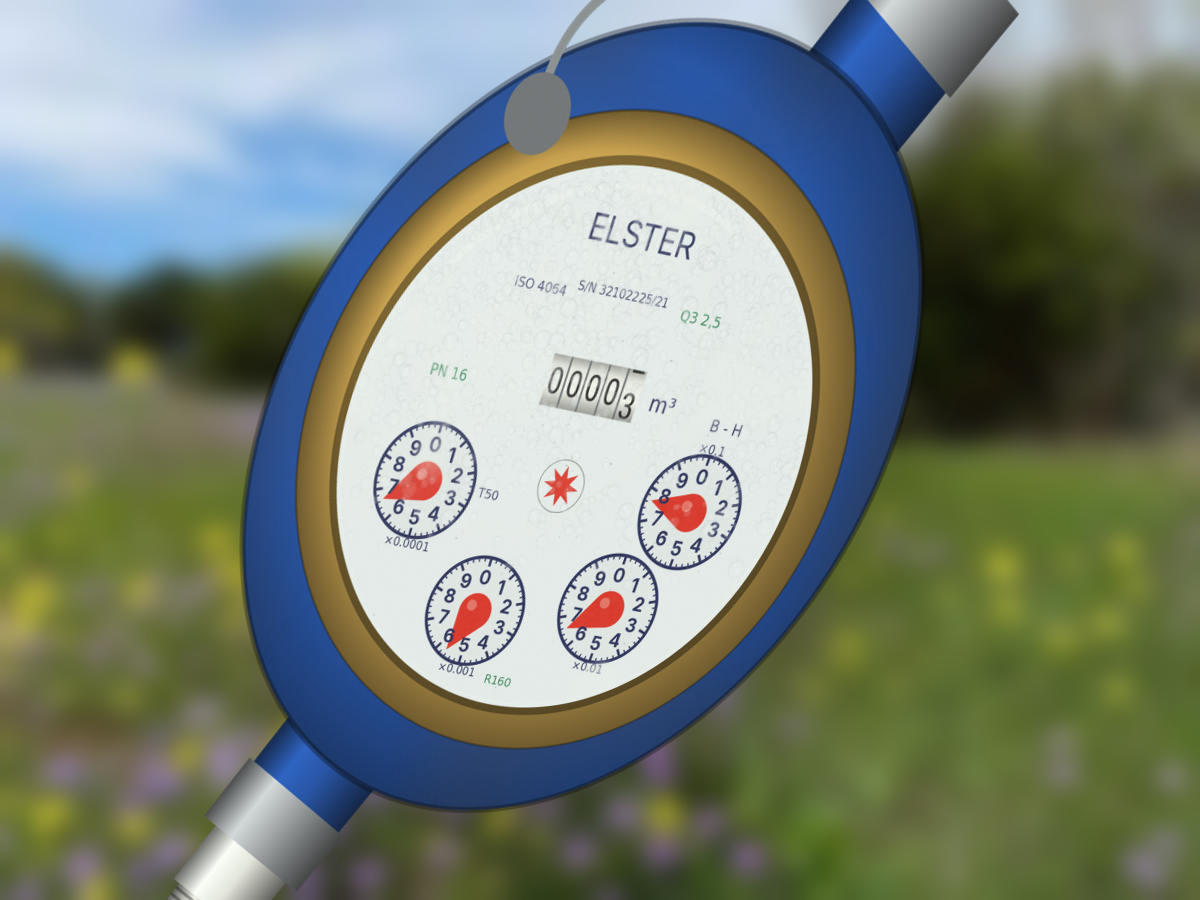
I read 2.7656 m³
